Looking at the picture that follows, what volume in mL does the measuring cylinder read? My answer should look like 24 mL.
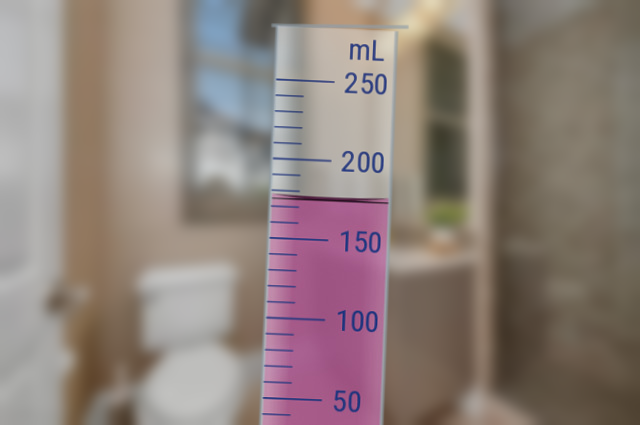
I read 175 mL
